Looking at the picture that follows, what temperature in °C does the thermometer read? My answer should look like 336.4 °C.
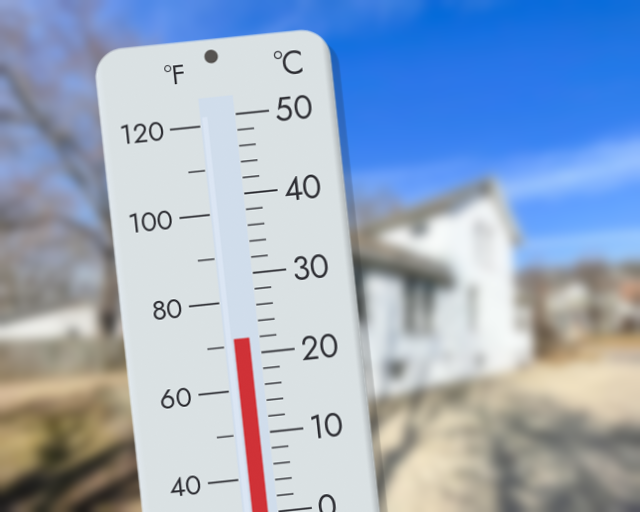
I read 22 °C
